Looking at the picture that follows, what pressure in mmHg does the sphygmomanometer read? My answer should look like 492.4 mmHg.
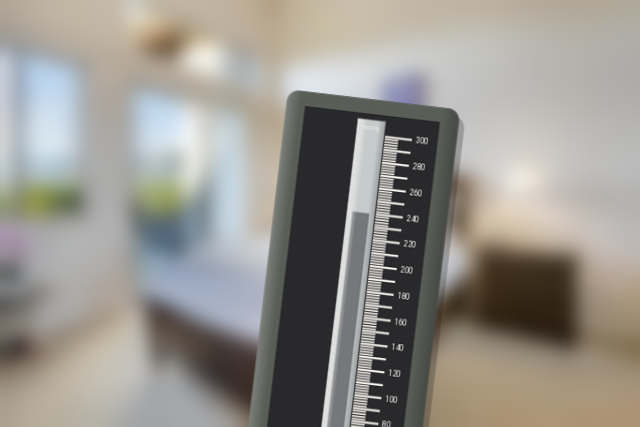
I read 240 mmHg
